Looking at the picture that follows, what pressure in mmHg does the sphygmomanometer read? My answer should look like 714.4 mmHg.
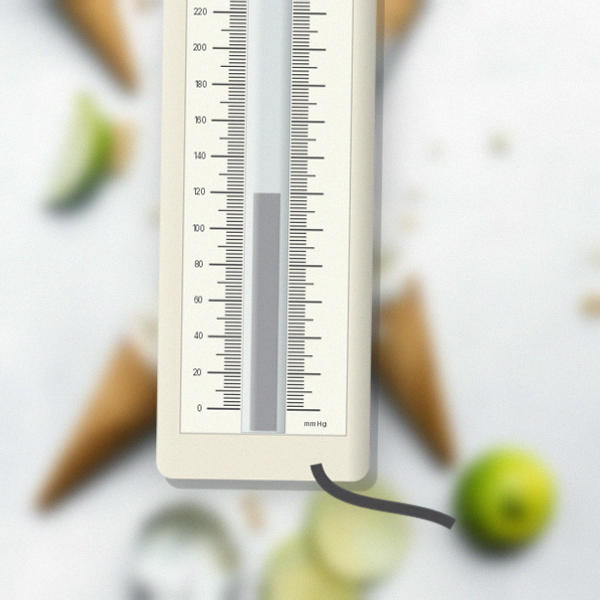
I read 120 mmHg
